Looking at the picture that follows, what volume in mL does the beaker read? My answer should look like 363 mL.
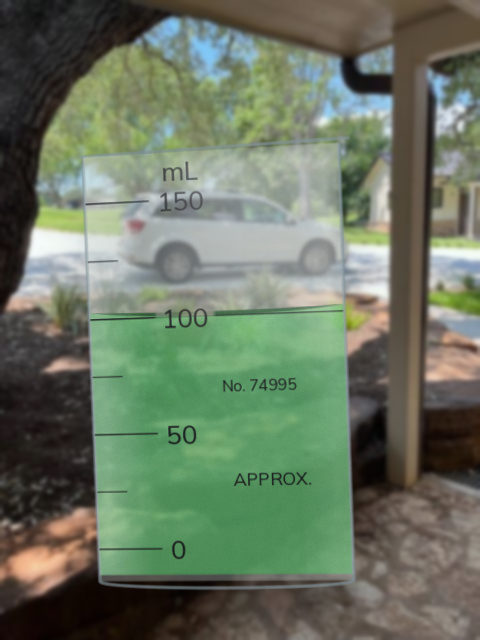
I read 100 mL
